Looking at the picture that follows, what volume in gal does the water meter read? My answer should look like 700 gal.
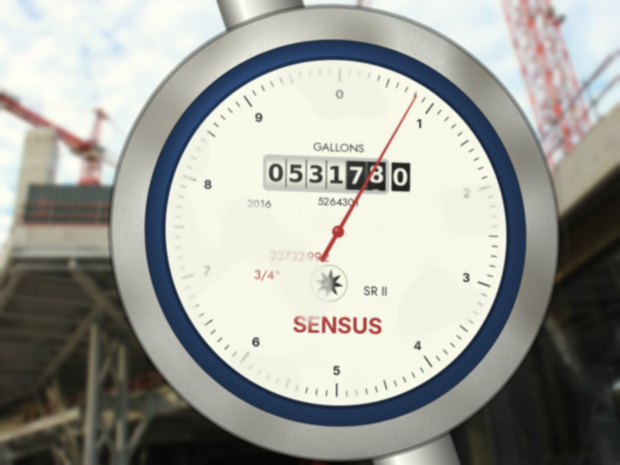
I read 531780.8 gal
